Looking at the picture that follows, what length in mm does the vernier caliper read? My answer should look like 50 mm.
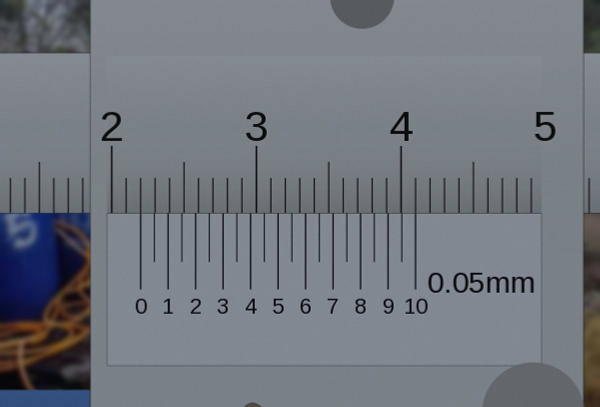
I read 22.0 mm
